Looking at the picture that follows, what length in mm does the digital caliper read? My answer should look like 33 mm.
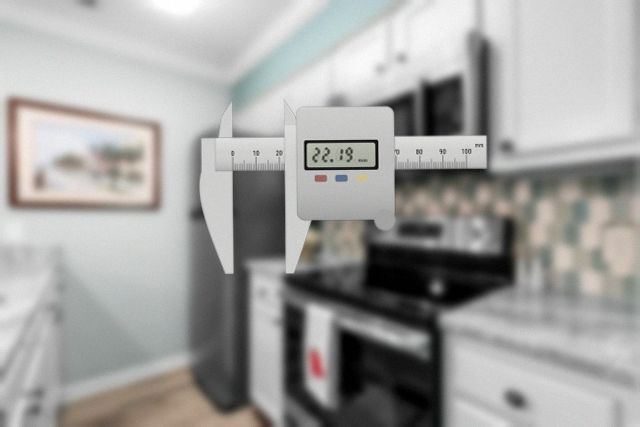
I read 22.19 mm
